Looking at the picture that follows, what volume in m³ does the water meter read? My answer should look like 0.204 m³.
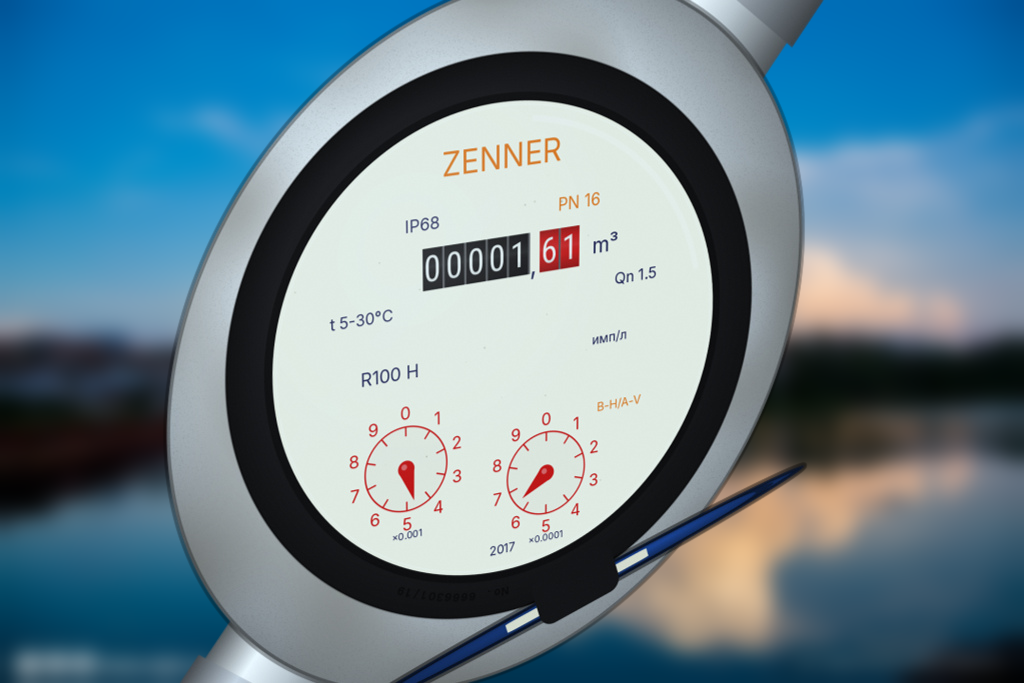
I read 1.6146 m³
